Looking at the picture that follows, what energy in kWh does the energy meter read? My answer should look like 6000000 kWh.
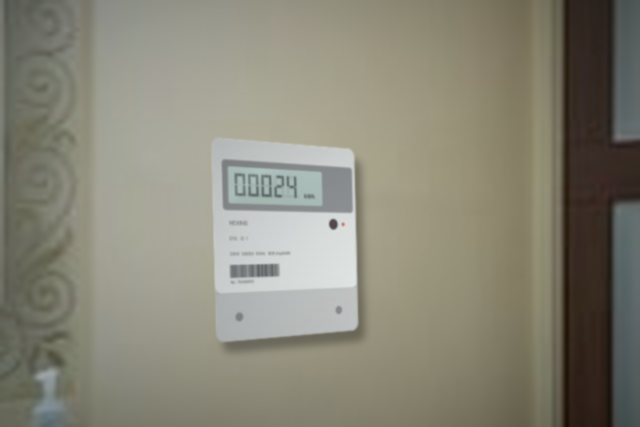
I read 24 kWh
